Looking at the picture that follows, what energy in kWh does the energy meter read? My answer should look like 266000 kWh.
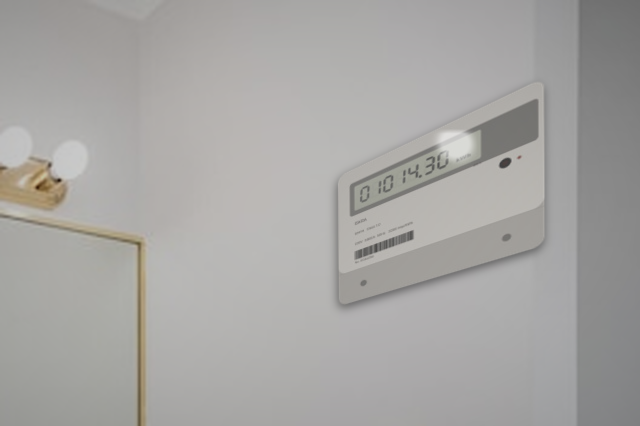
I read 1014.30 kWh
